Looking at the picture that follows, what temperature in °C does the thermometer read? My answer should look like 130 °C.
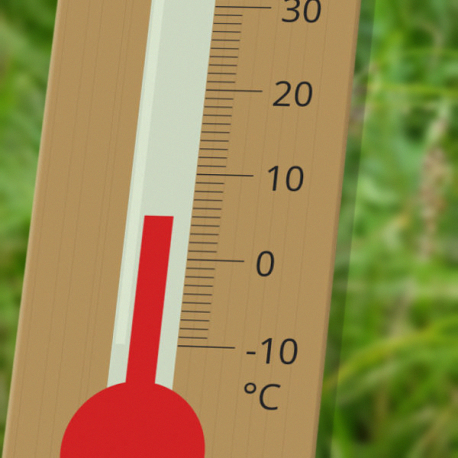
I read 5 °C
